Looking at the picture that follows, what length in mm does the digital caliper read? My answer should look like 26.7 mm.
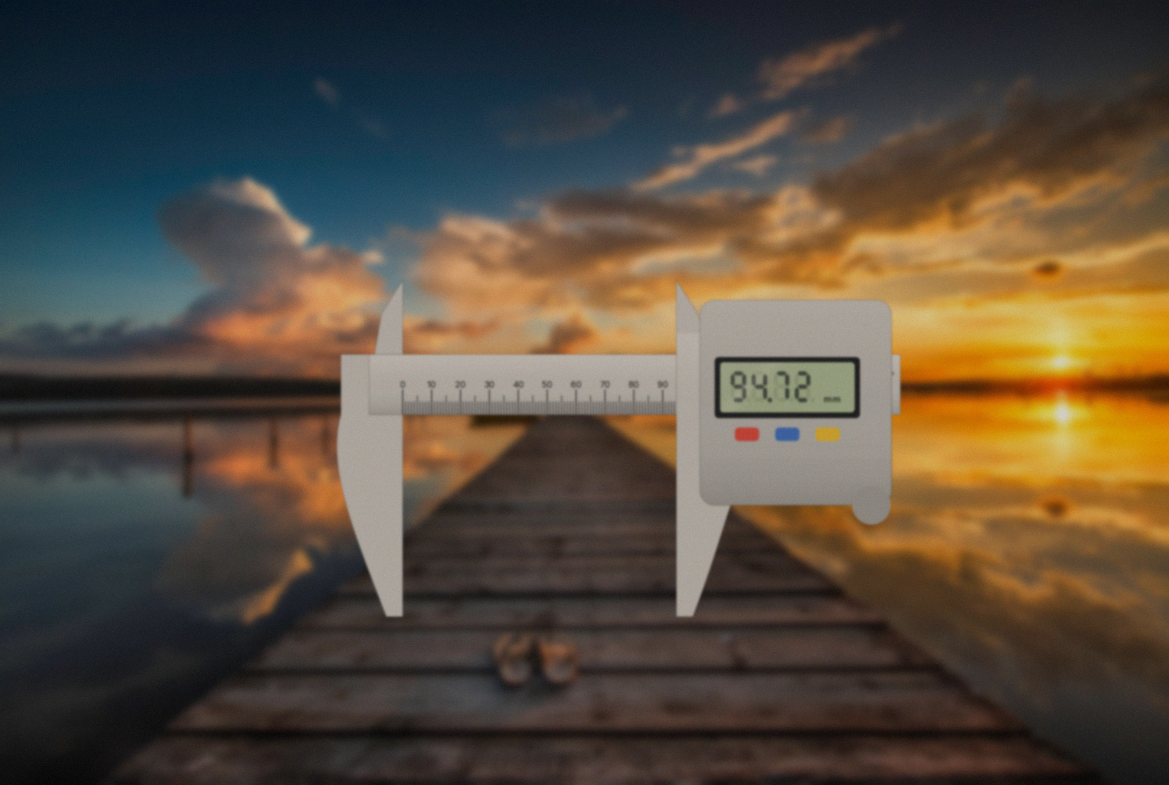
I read 94.72 mm
